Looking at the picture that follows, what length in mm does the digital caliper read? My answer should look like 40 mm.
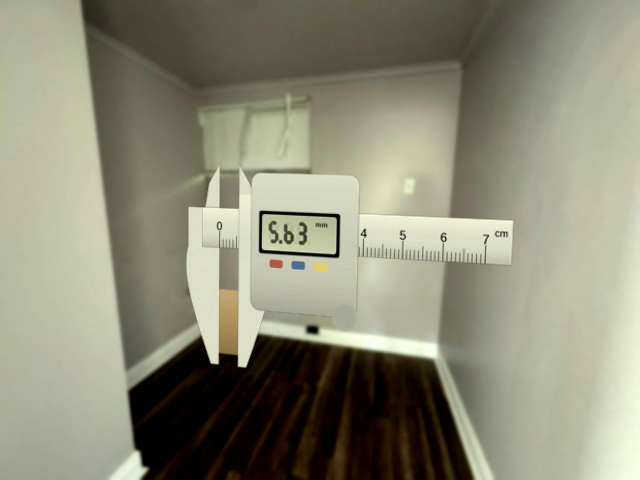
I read 5.63 mm
